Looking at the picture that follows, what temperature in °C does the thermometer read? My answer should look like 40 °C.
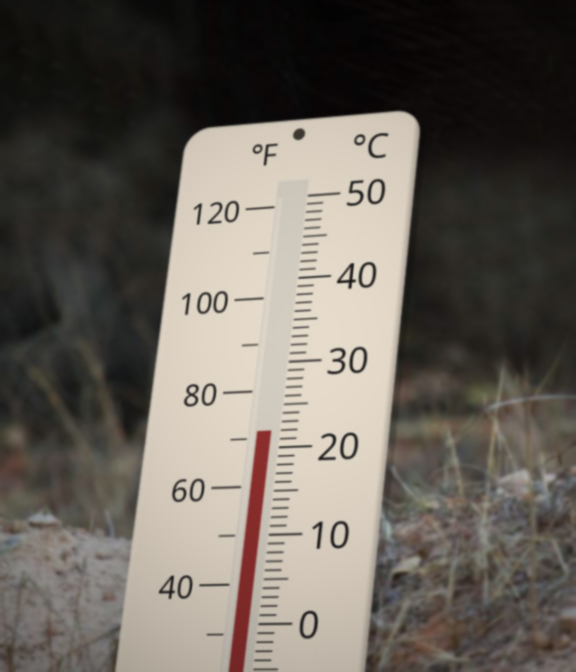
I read 22 °C
